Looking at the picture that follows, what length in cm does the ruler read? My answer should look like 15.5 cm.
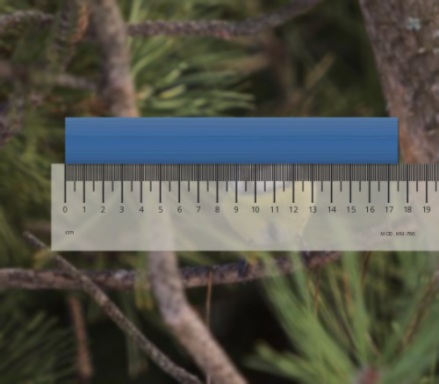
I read 17.5 cm
